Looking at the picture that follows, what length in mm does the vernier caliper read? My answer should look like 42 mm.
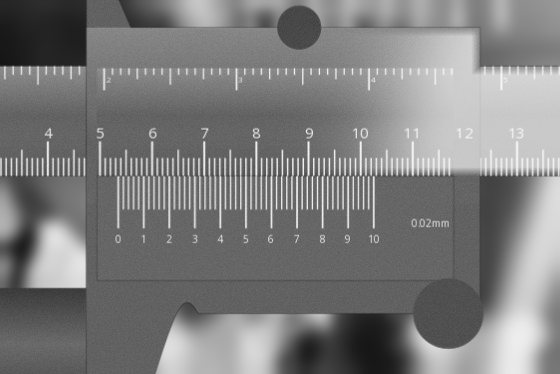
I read 53.5 mm
